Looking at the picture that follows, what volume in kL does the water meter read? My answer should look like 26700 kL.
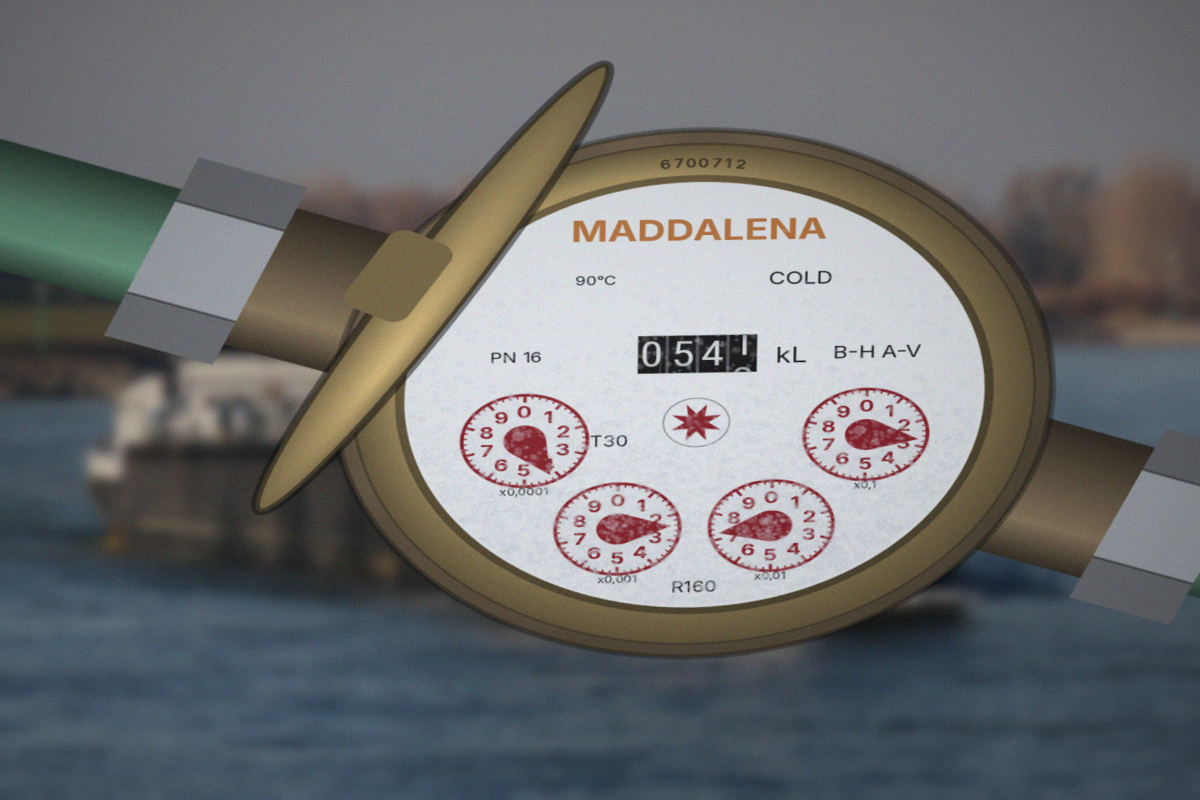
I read 541.2724 kL
